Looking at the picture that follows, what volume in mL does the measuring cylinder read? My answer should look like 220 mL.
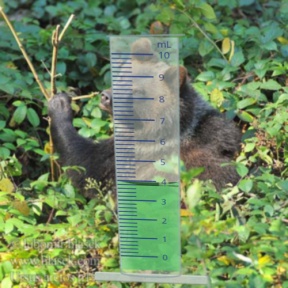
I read 3.8 mL
